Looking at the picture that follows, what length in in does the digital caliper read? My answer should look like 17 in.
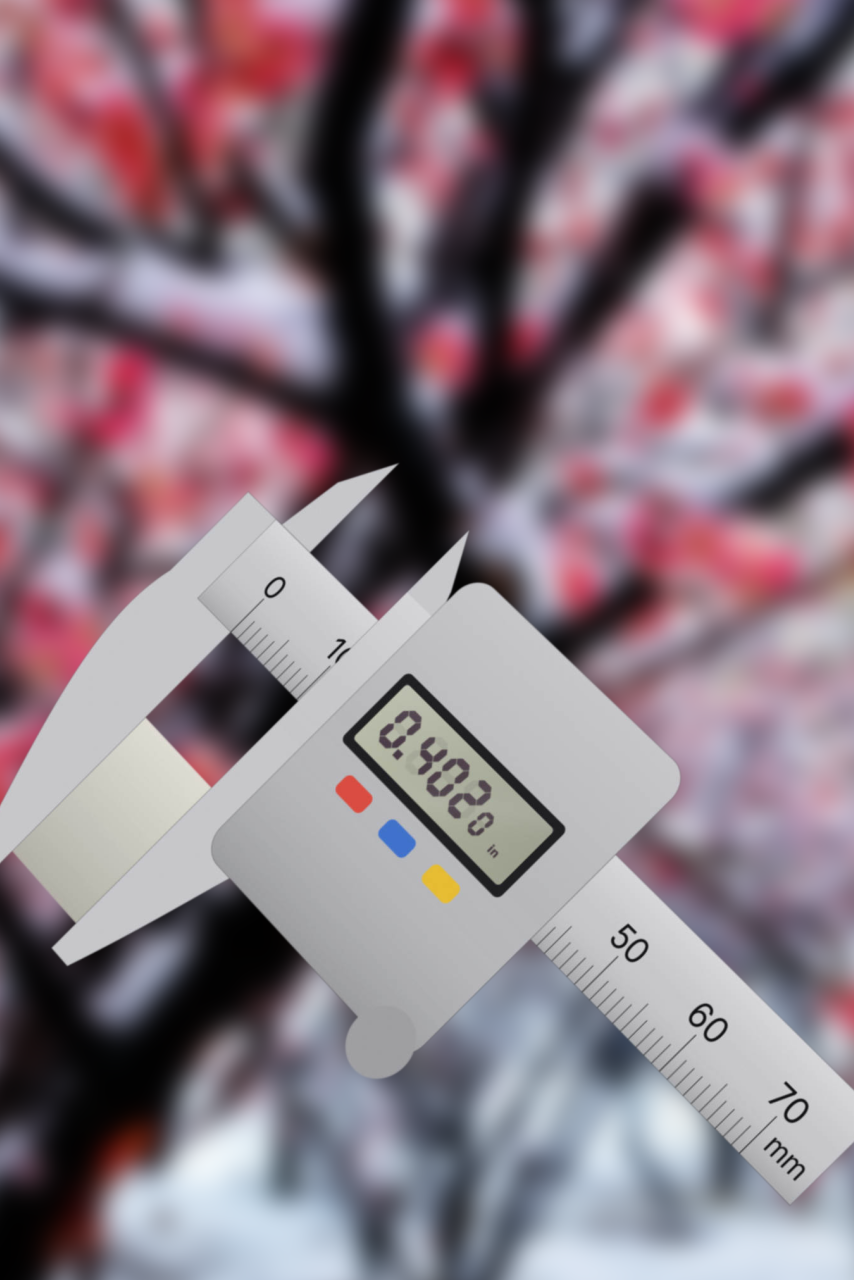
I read 0.4020 in
